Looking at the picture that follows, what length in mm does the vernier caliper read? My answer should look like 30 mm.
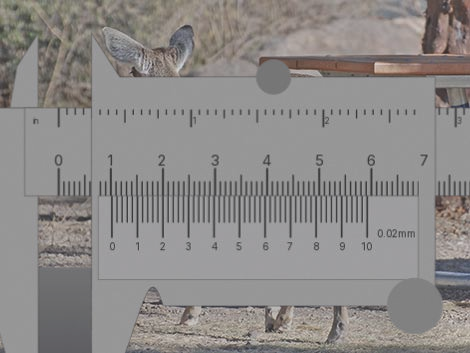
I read 10.2 mm
